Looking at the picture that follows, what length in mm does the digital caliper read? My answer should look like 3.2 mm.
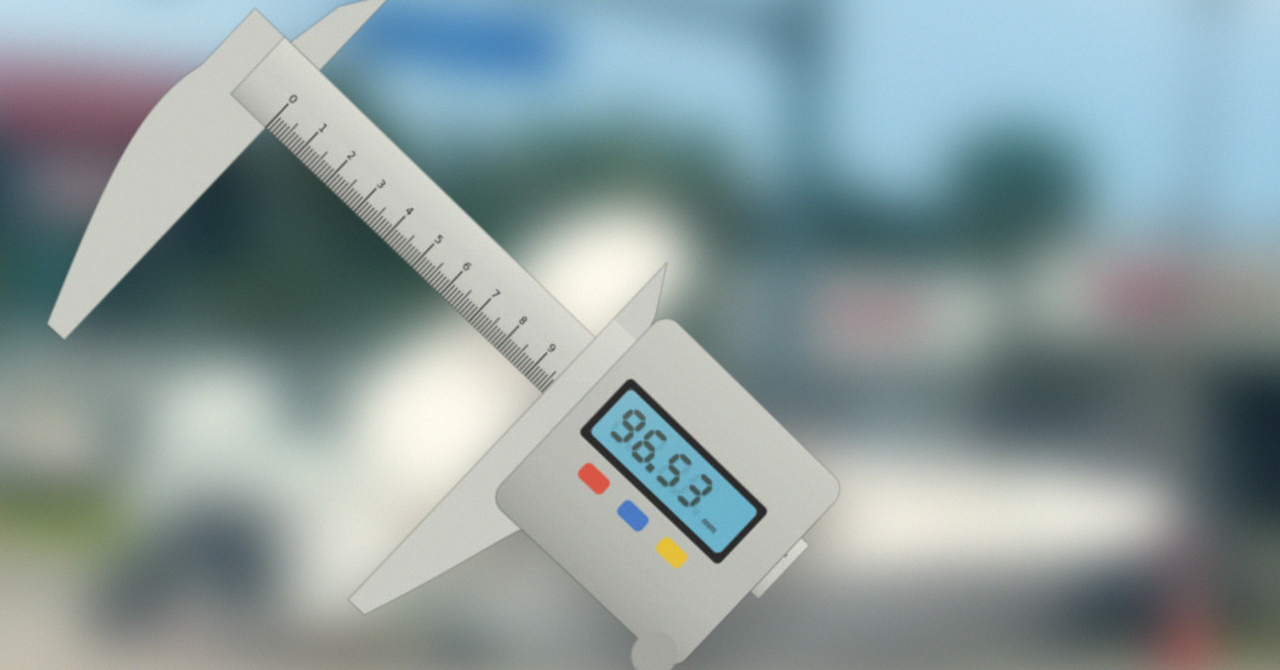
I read 96.53 mm
